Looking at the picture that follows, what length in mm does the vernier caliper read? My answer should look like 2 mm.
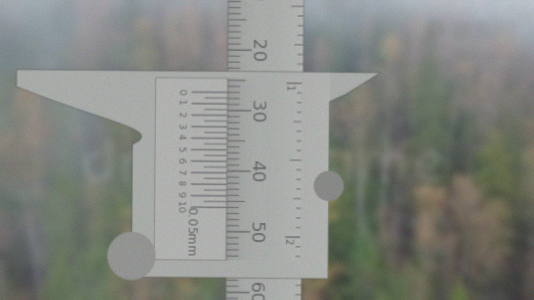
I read 27.0 mm
